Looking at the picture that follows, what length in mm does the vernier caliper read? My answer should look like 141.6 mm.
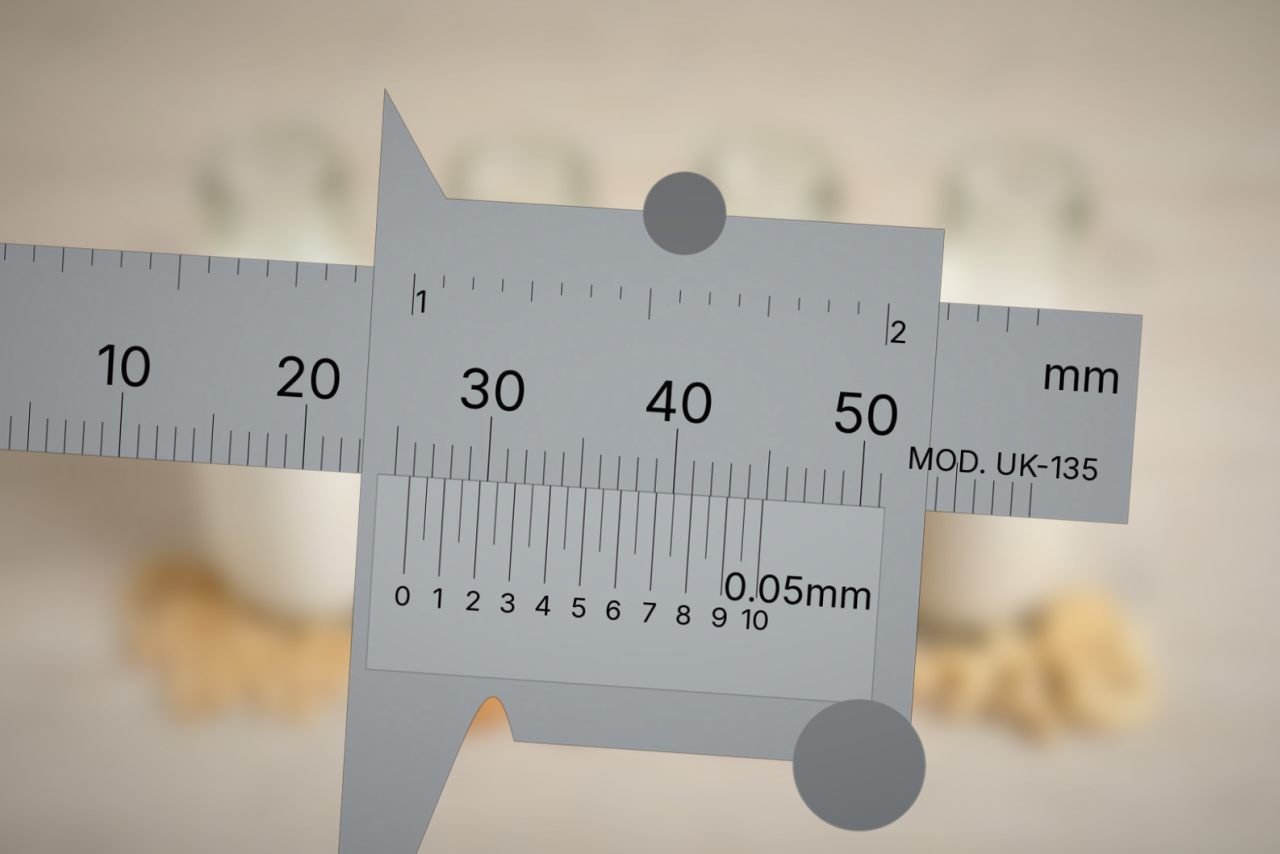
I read 25.8 mm
